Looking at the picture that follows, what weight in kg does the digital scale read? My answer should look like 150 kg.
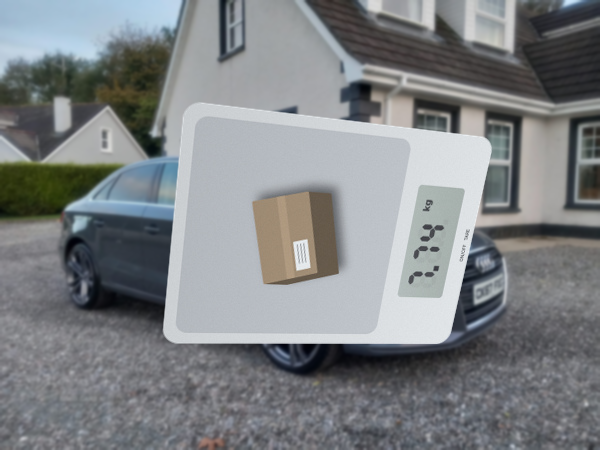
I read 7.74 kg
